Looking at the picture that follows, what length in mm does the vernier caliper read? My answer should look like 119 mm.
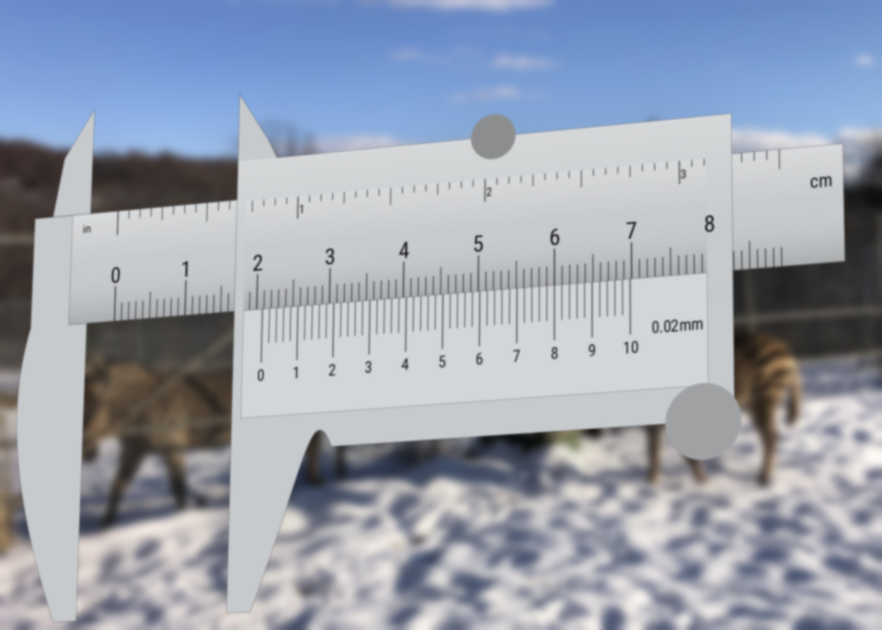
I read 20.8 mm
